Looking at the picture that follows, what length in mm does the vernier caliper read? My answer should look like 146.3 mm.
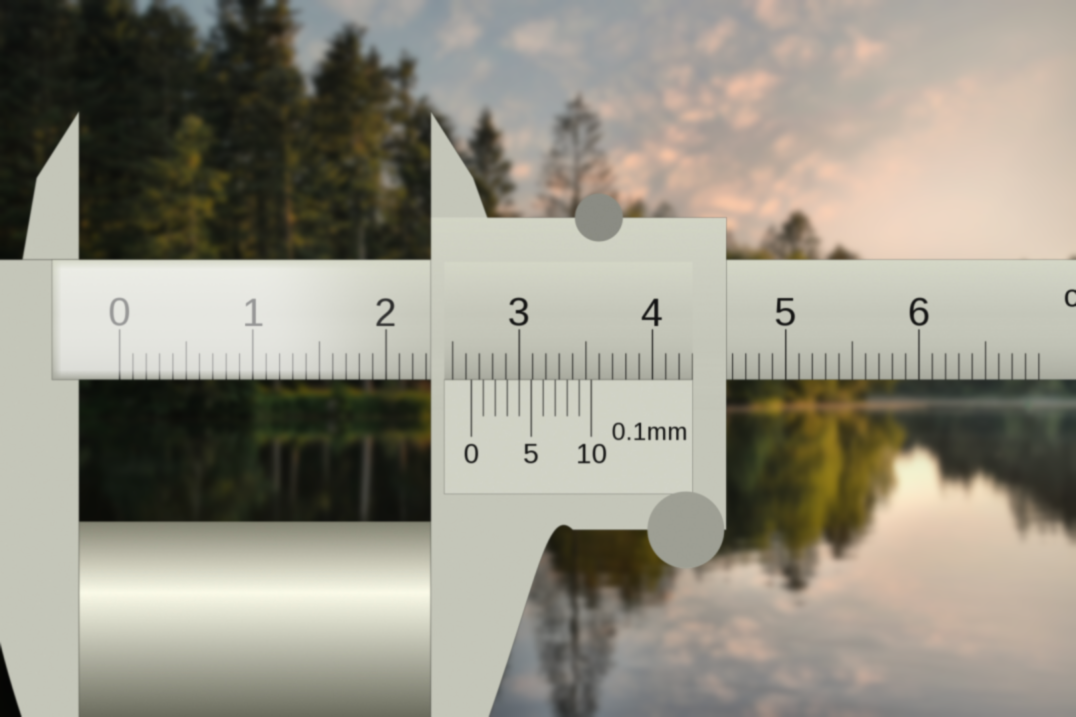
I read 26.4 mm
